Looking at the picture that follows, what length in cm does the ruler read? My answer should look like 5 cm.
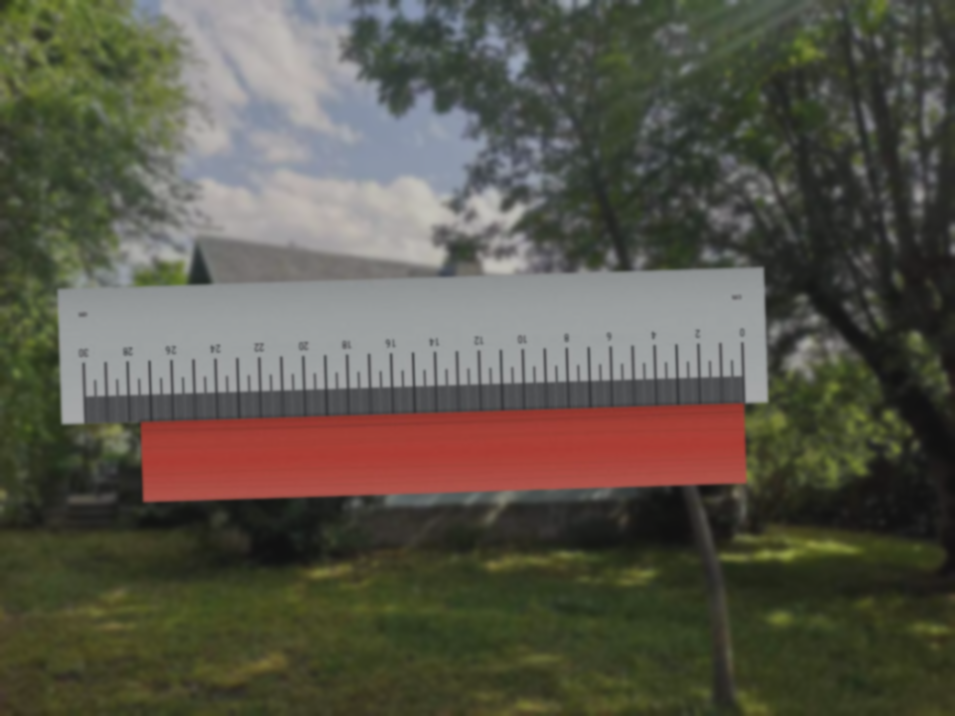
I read 27.5 cm
